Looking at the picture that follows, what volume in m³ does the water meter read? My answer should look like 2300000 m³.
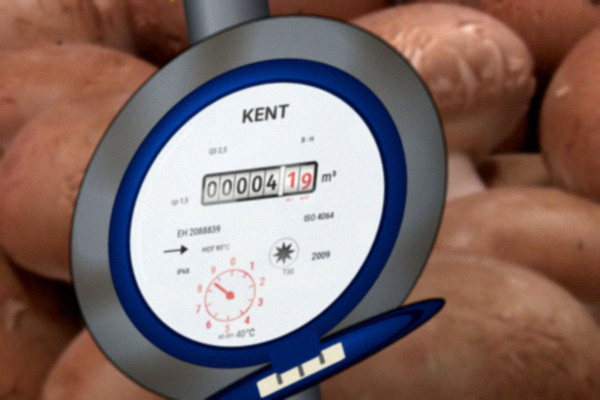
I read 4.188 m³
